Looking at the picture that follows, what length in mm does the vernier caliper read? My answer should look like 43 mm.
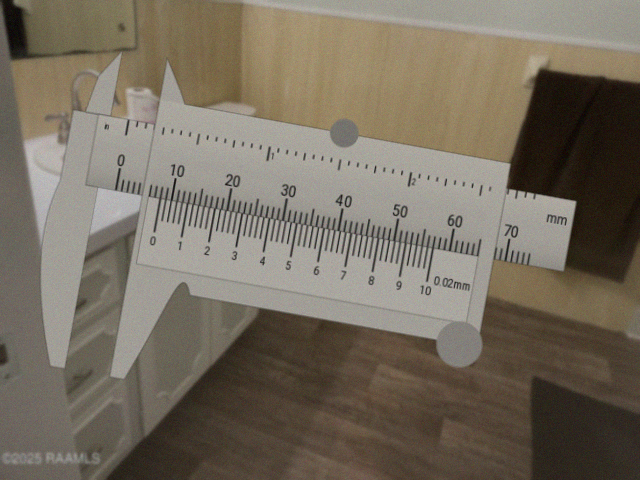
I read 8.0 mm
